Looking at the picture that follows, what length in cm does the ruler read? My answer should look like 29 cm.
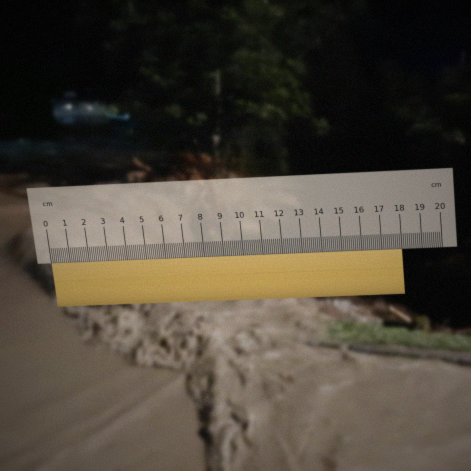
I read 18 cm
